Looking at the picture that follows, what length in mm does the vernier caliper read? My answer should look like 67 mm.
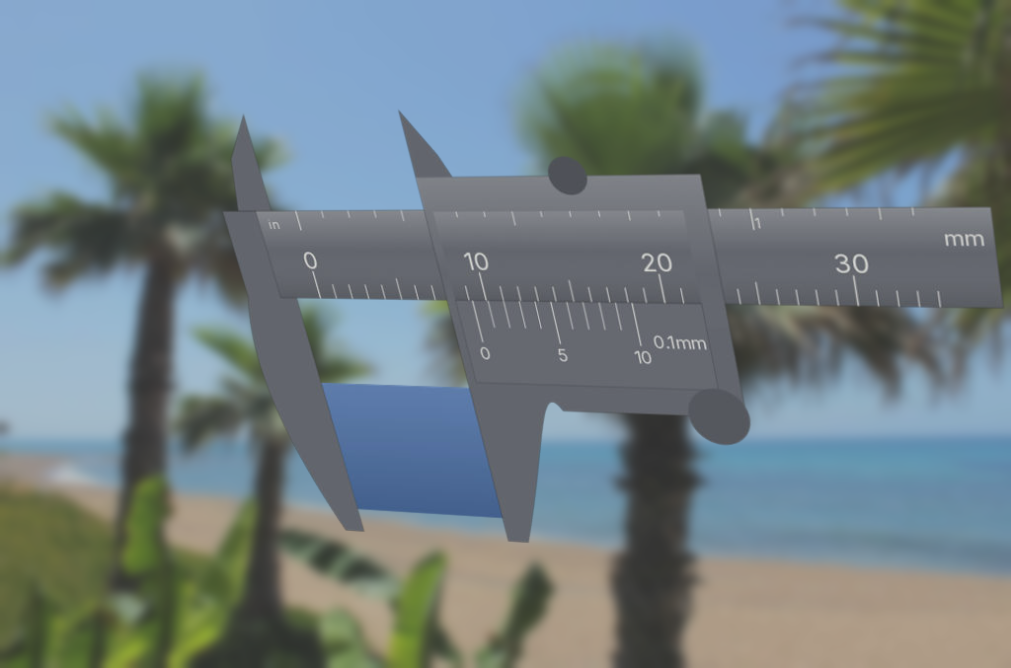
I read 9.2 mm
